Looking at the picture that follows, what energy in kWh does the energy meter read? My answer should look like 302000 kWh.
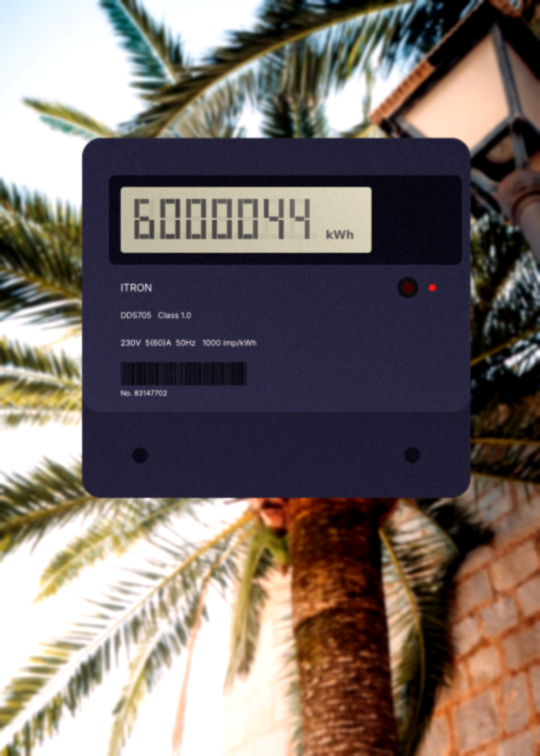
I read 6000044 kWh
